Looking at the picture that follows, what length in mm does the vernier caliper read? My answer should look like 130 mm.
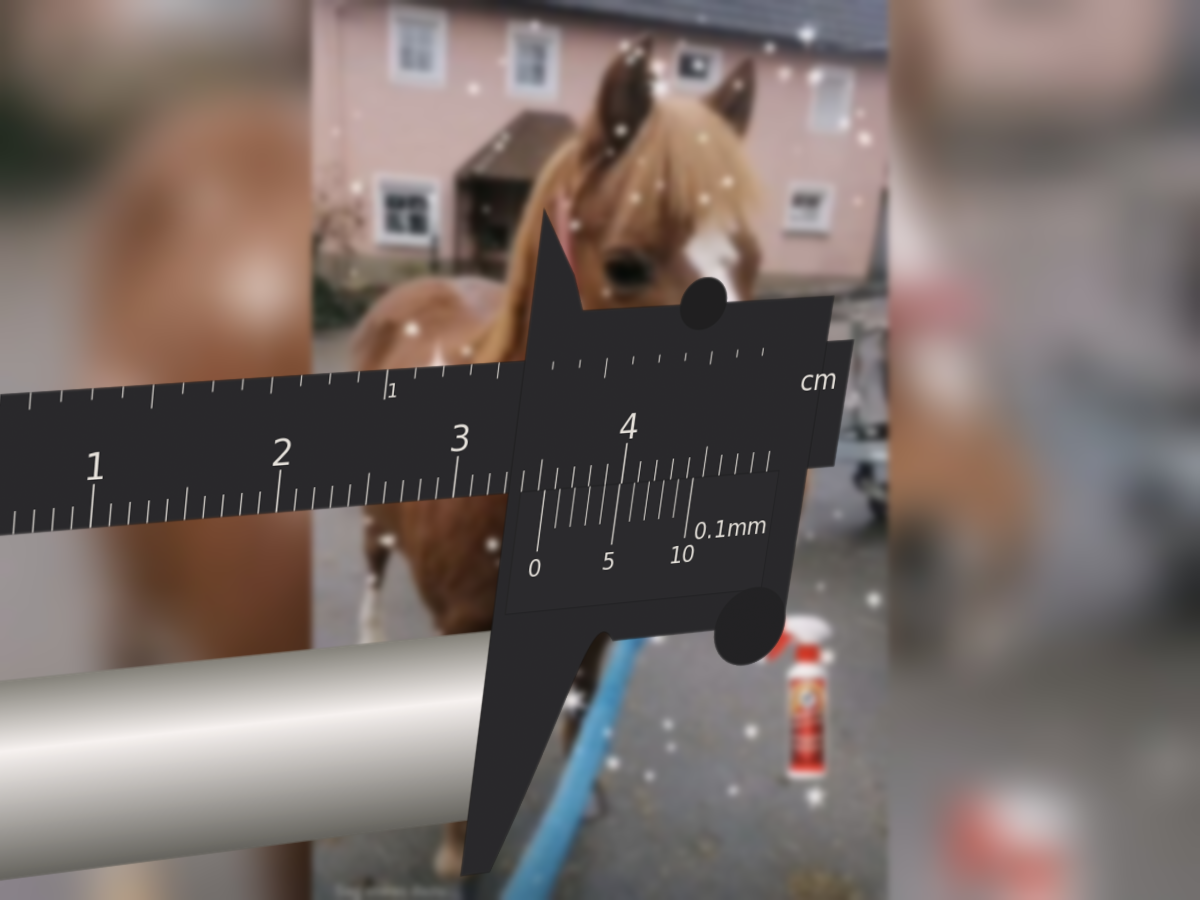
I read 35.4 mm
